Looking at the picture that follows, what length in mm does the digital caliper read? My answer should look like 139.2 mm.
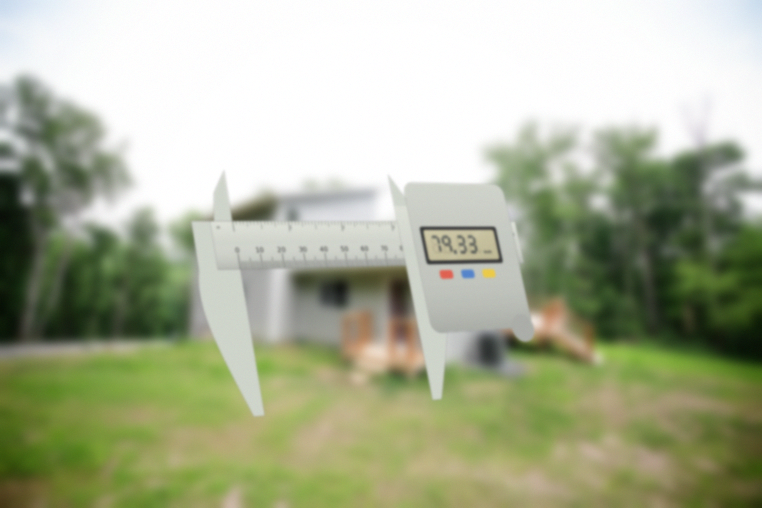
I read 79.33 mm
